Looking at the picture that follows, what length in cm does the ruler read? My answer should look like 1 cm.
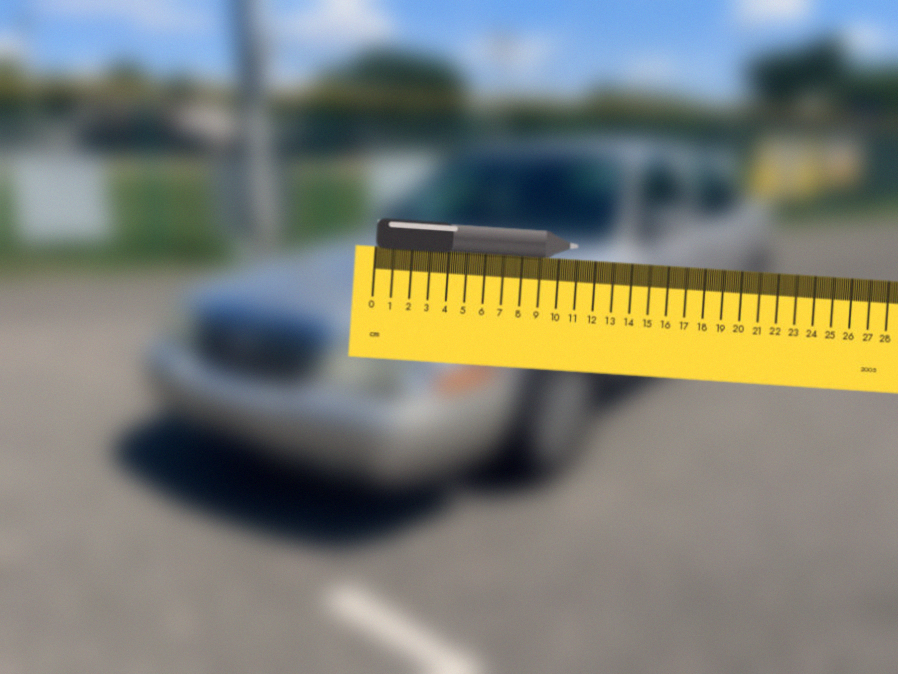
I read 11 cm
